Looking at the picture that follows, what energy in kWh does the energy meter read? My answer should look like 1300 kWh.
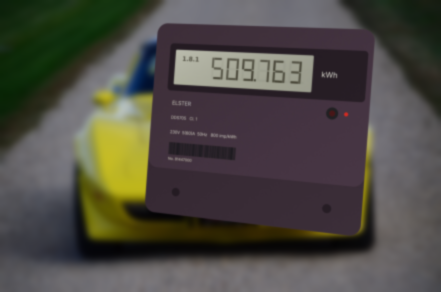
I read 509.763 kWh
